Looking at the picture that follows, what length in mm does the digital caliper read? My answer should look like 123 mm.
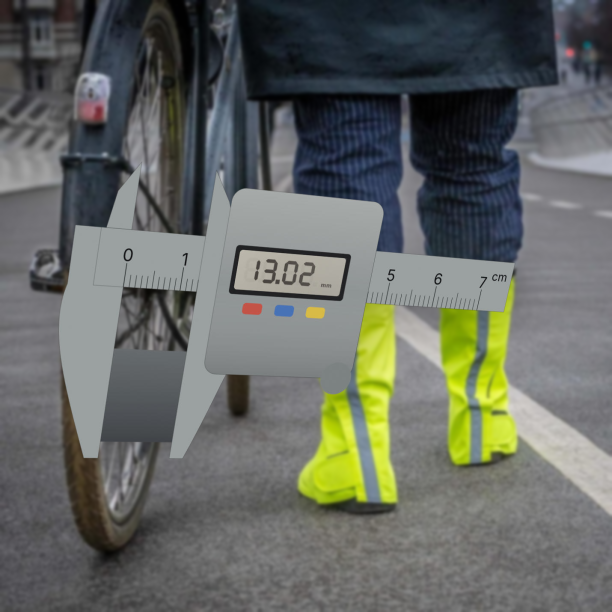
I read 13.02 mm
